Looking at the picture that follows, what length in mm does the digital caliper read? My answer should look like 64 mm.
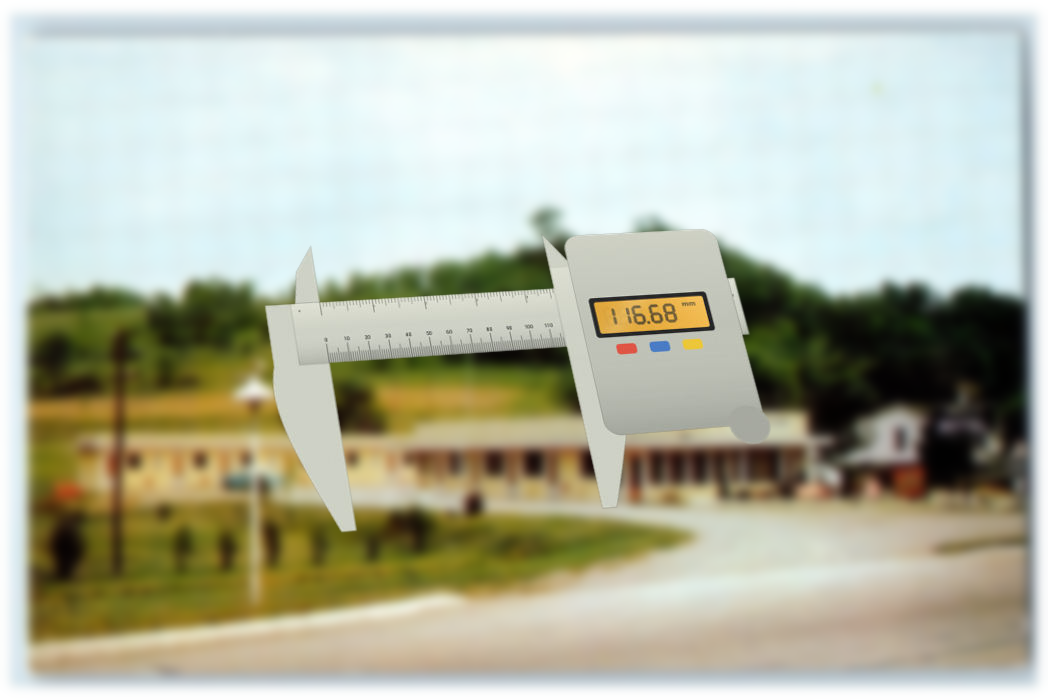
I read 116.68 mm
